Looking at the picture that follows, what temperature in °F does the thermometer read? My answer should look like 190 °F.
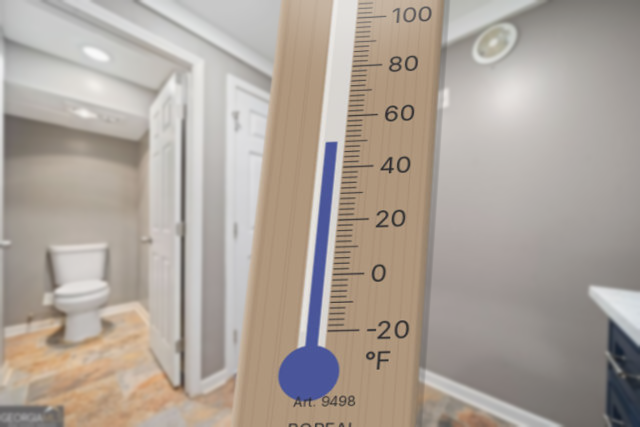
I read 50 °F
